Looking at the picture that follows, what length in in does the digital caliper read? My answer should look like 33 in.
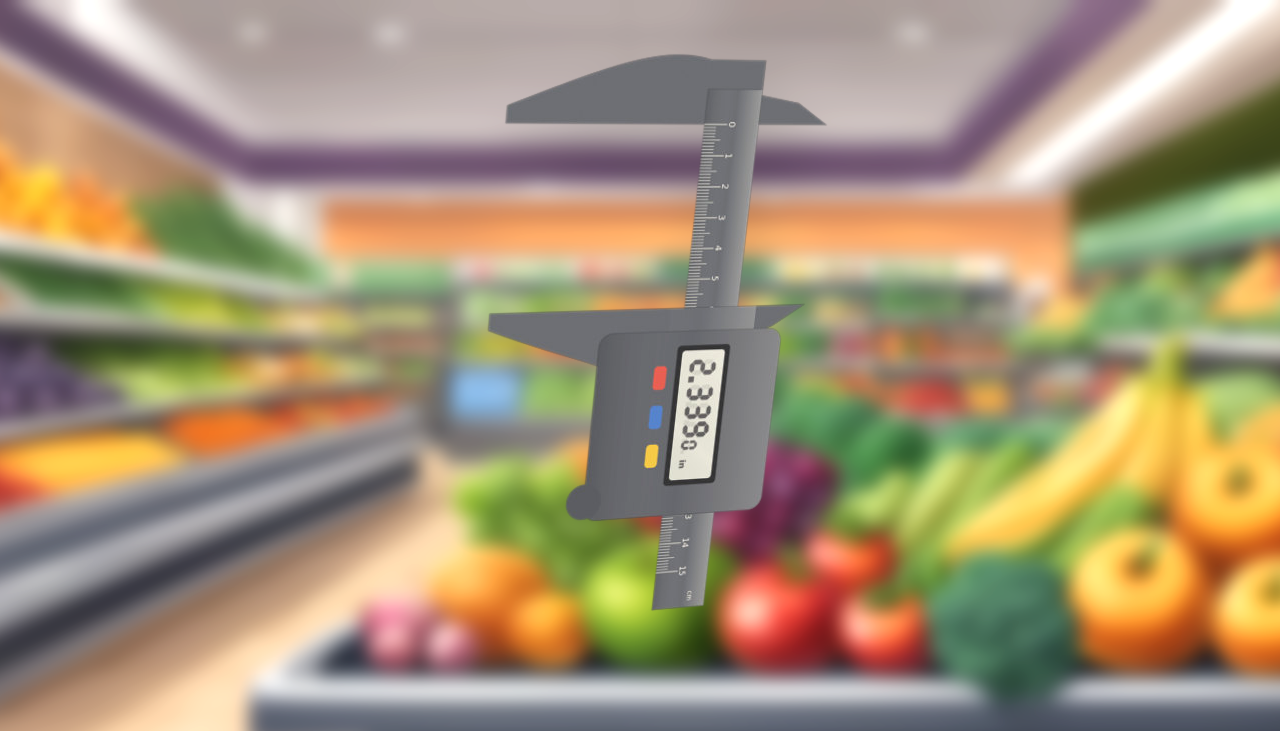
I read 2.3390 in
